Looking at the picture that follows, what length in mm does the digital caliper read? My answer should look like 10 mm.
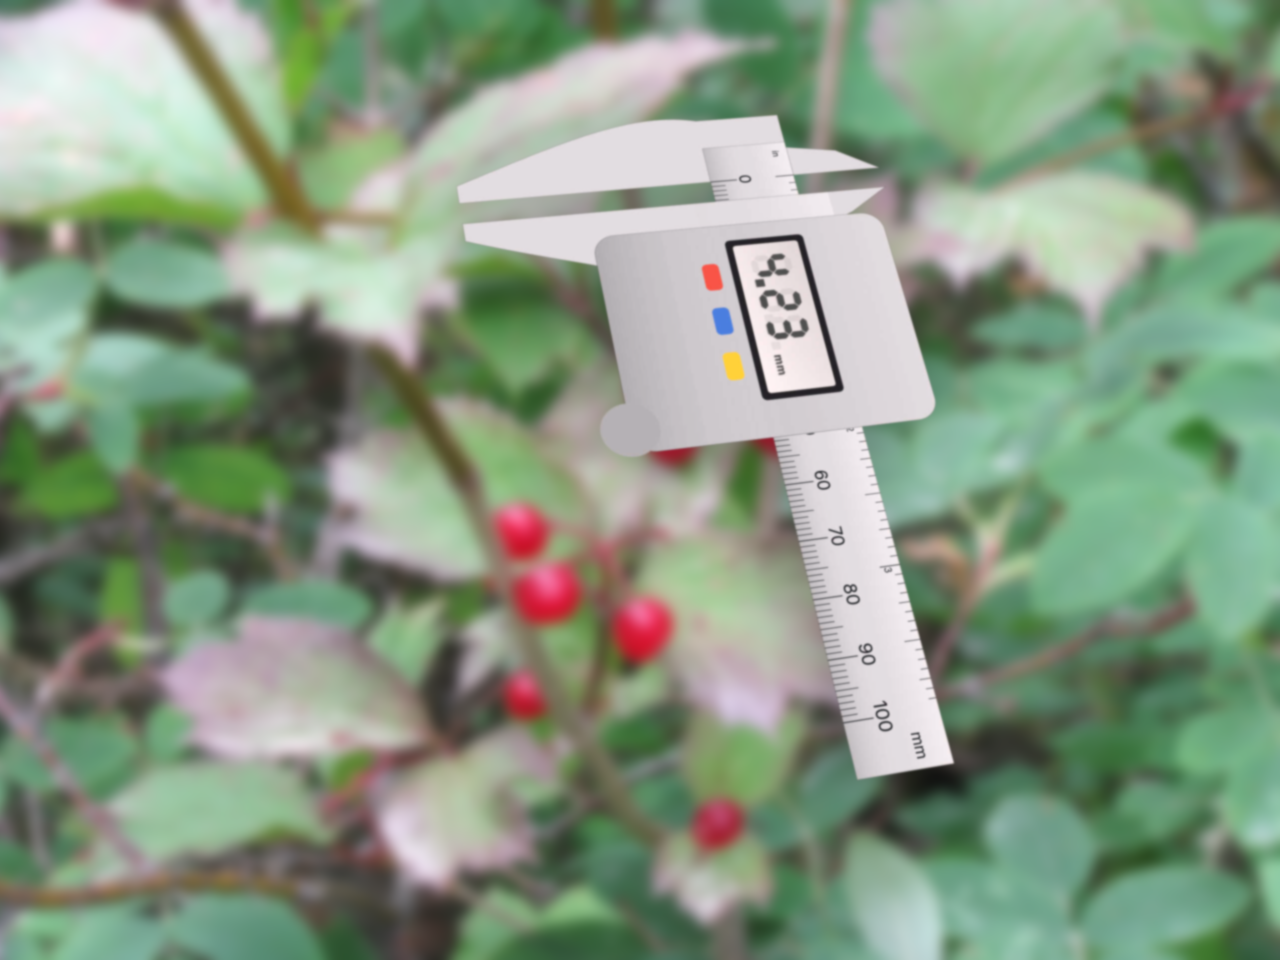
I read 4.23 mm
